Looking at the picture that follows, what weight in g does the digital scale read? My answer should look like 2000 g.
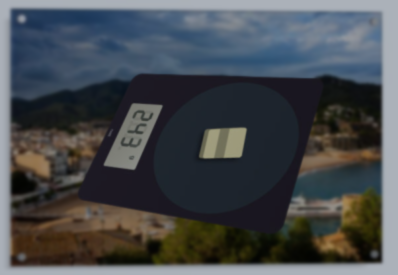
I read 243 g
